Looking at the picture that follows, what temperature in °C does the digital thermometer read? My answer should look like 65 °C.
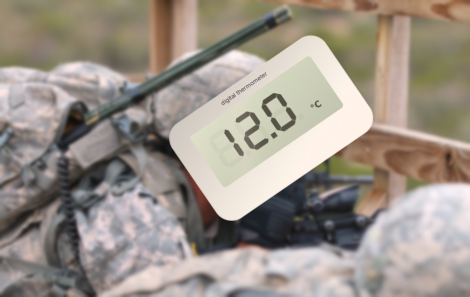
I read 12.0 °C
